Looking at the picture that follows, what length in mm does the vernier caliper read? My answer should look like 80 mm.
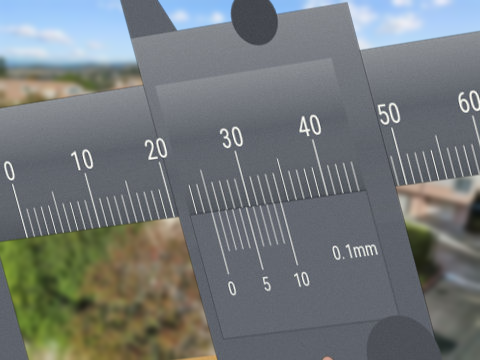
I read 25.0 mm
